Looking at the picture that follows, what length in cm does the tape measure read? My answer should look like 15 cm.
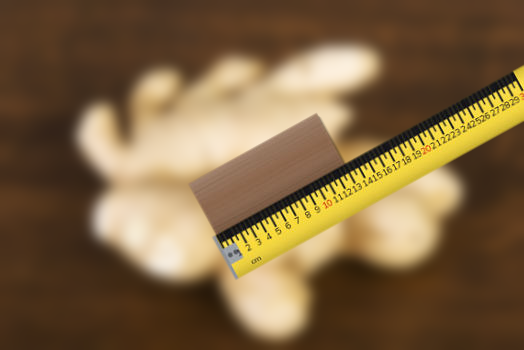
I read 13 cm
